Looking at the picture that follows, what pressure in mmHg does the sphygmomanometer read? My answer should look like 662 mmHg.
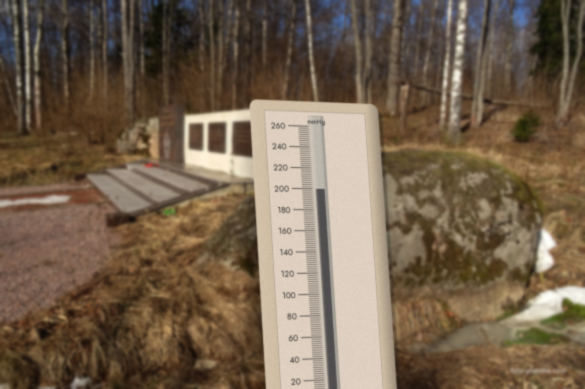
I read 200 mmHg
